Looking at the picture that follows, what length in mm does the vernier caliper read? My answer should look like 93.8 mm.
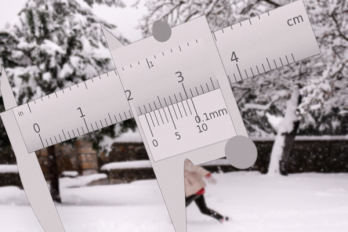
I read 21.6 mm
